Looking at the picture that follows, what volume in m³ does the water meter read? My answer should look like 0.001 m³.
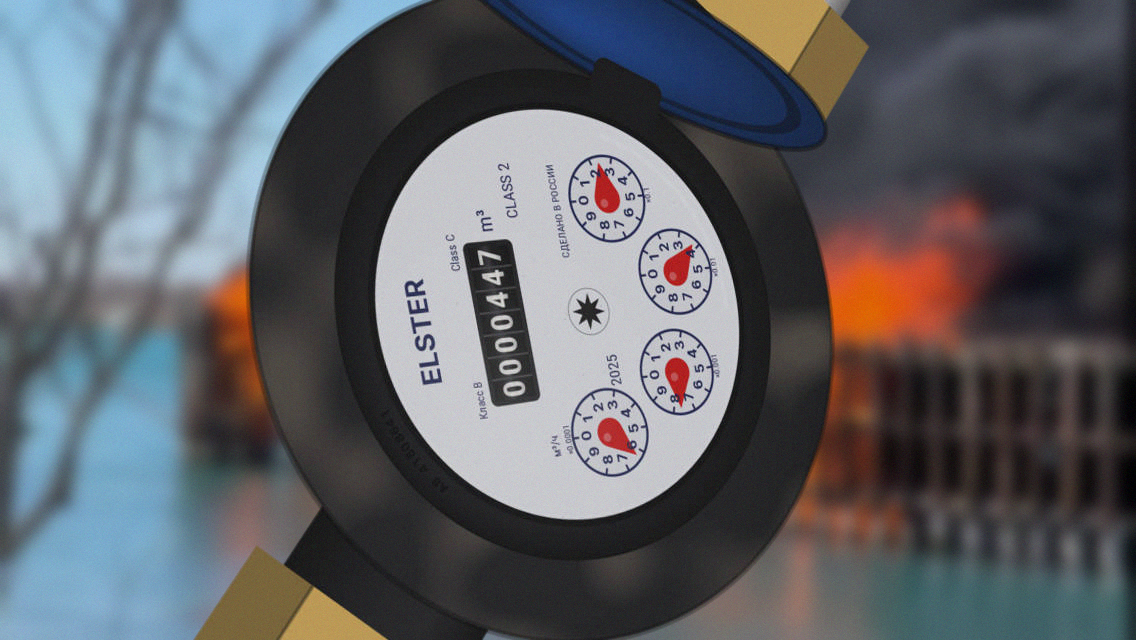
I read 447.2376 m³
